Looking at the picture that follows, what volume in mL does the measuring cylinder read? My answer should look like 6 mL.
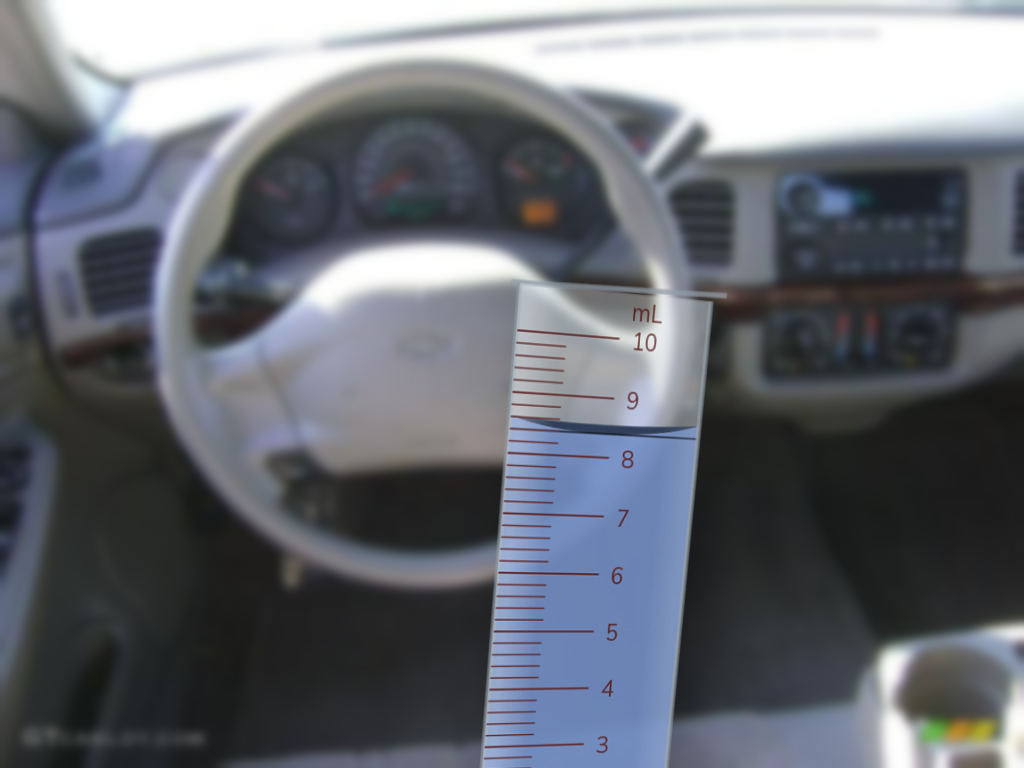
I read 8.4 mL
